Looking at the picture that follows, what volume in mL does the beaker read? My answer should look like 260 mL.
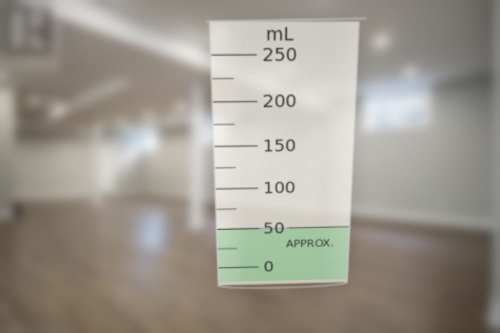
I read 50 mL
